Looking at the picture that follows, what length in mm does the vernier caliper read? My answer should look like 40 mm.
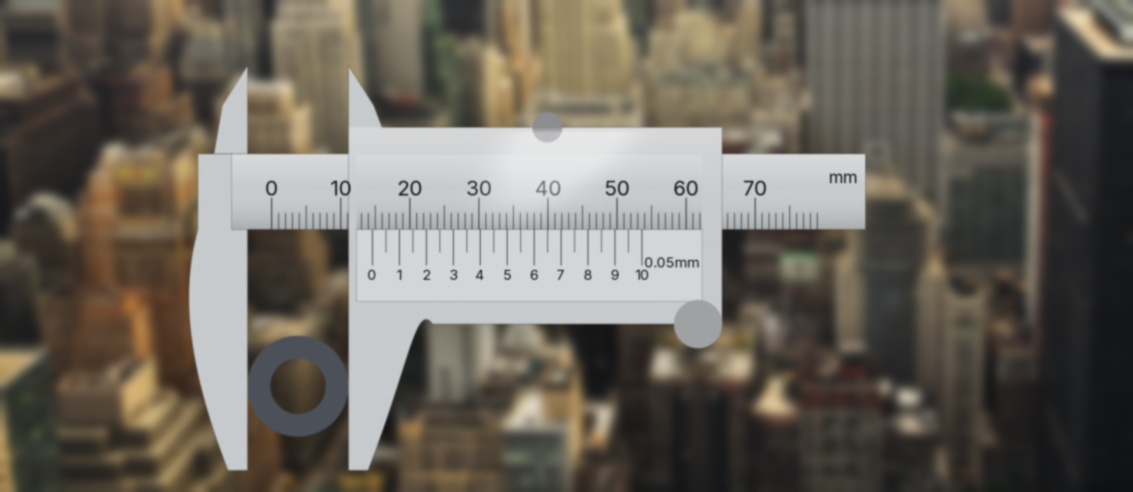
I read 14.6 mm
